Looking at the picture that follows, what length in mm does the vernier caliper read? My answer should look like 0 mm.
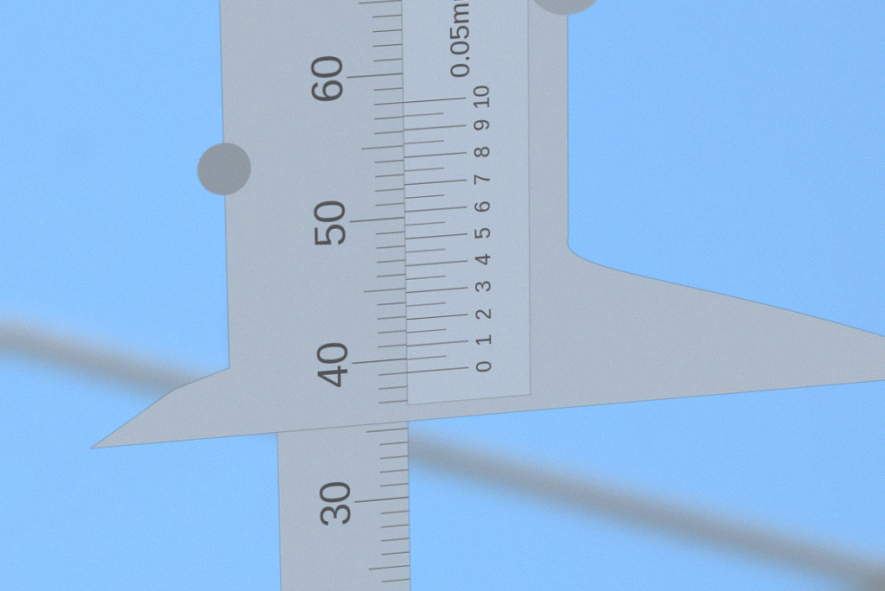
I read 39.0 mm
